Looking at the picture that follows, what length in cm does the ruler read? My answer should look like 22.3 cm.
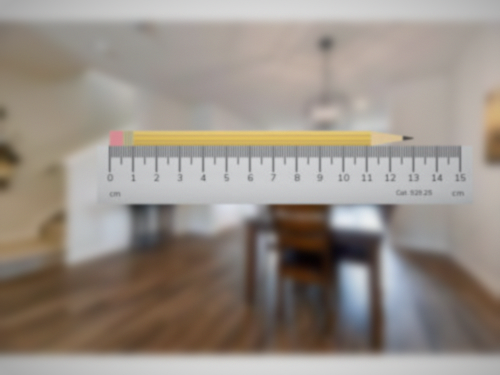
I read 13 cm
